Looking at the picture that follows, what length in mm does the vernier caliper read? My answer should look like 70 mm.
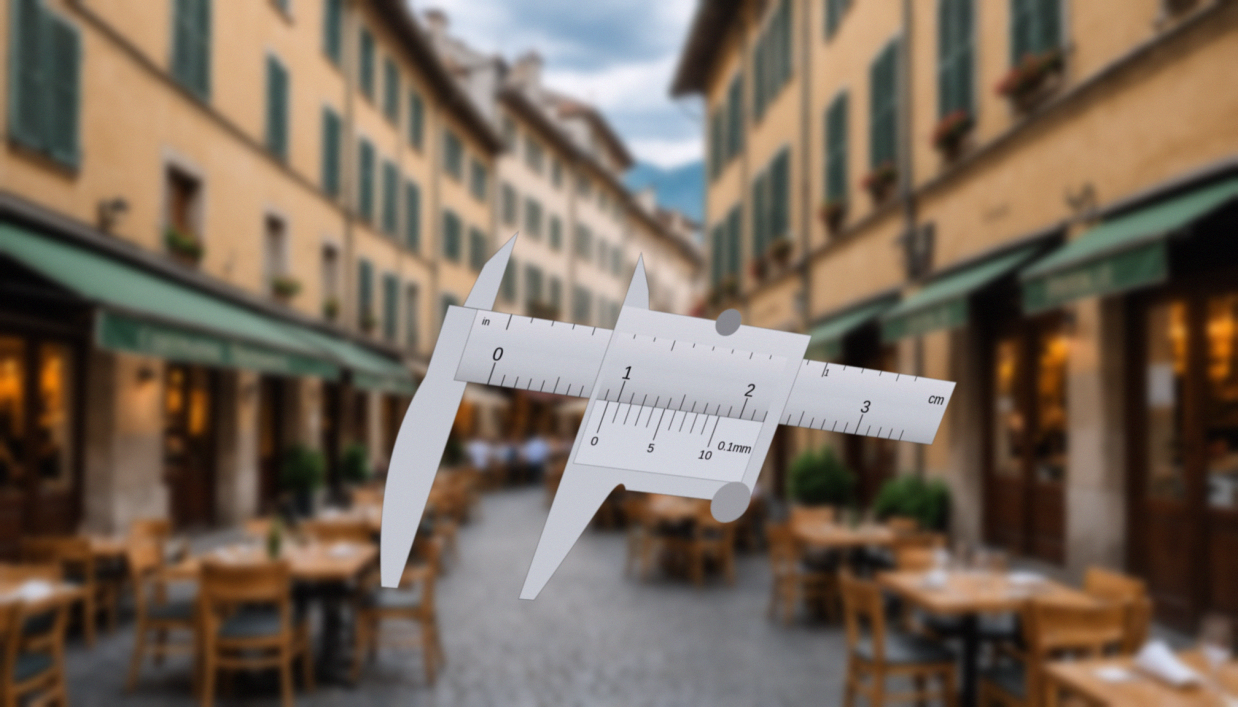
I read 9.3 mm
